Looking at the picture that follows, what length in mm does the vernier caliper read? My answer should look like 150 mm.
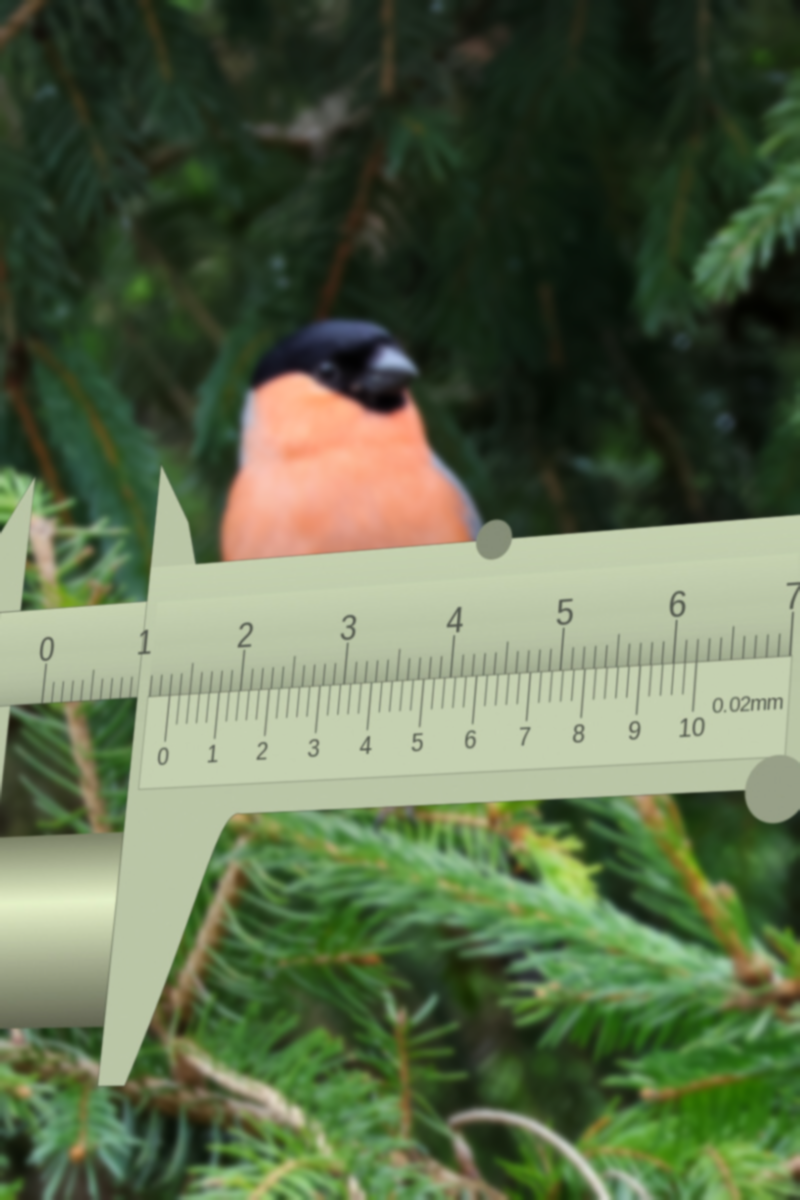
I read 13.0 mm
